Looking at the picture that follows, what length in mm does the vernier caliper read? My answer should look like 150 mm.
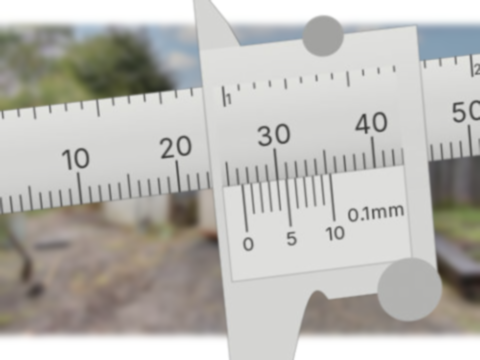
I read 26.4 mm
